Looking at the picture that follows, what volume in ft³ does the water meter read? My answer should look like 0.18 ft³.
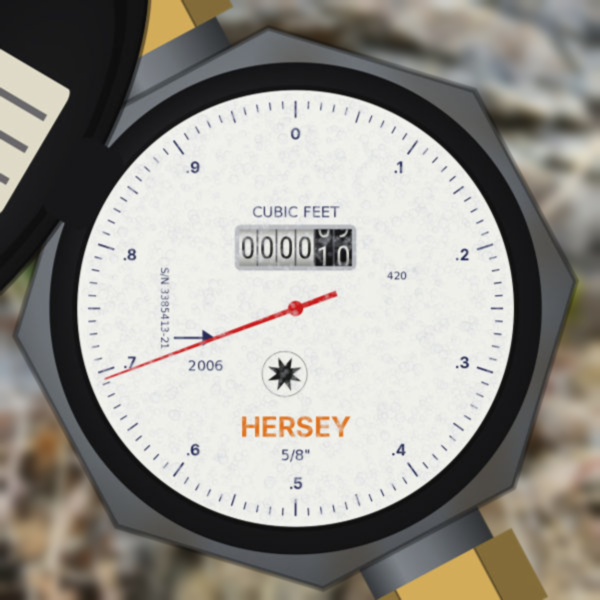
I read 9.69 ft³
